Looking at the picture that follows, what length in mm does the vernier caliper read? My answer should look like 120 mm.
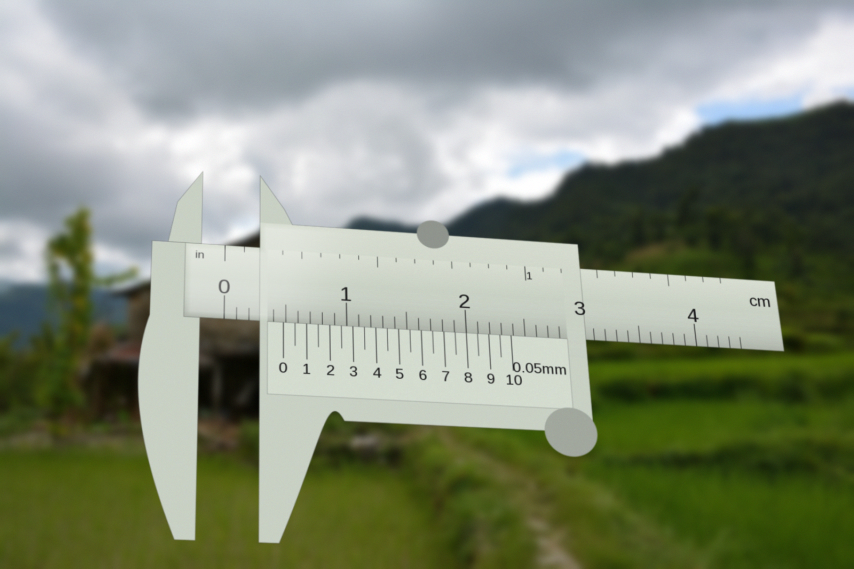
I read 4.8 mm
